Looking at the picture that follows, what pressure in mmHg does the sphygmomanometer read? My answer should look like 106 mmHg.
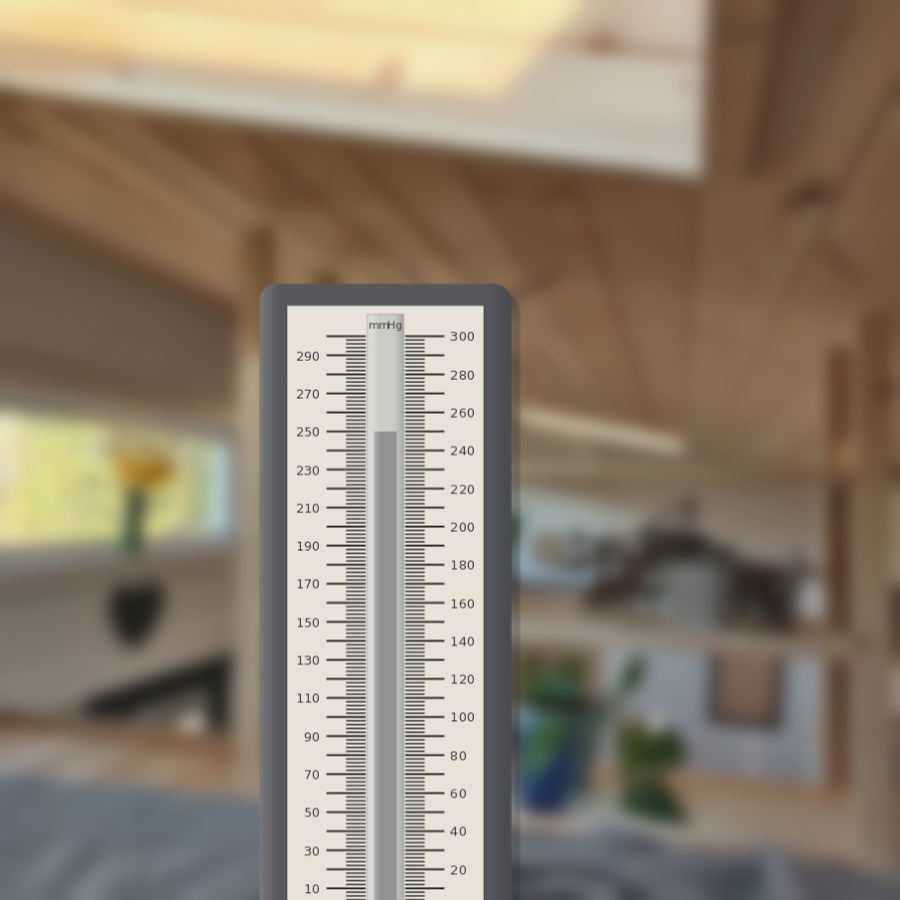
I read 250 mmHg
